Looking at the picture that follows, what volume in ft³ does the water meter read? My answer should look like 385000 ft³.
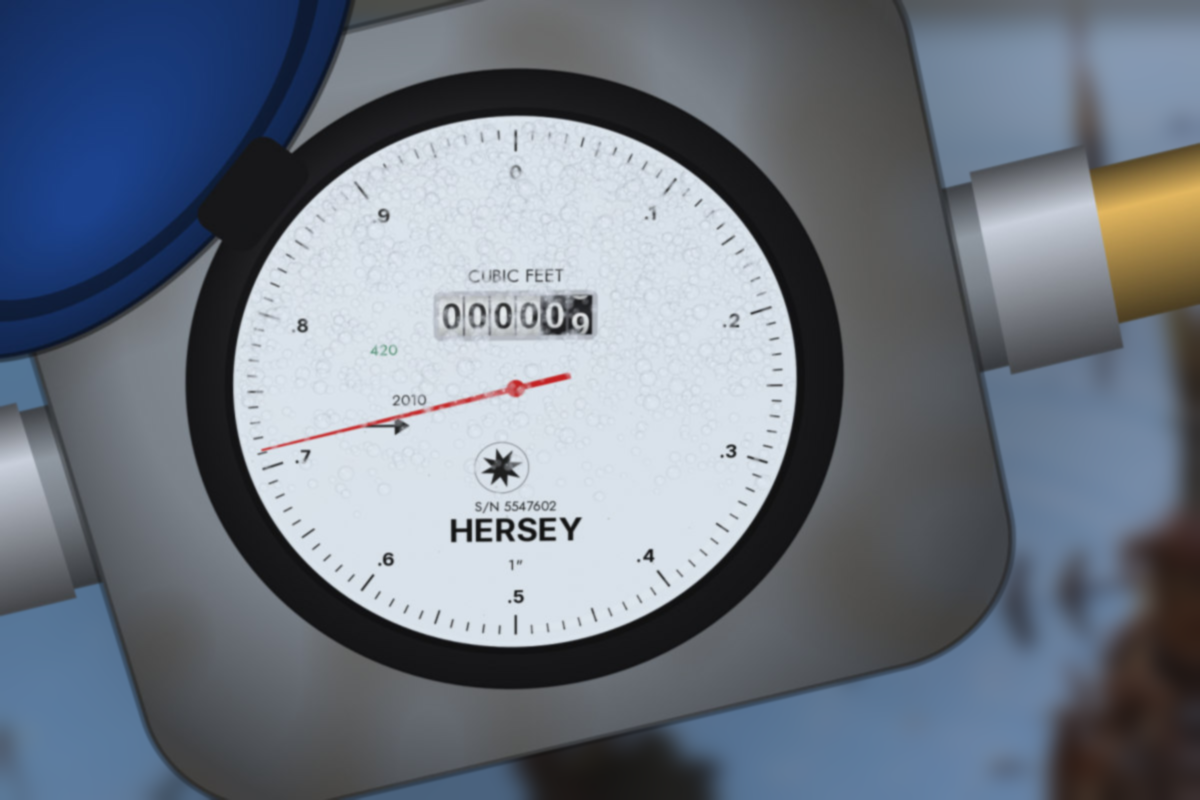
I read 8.71 ft³
